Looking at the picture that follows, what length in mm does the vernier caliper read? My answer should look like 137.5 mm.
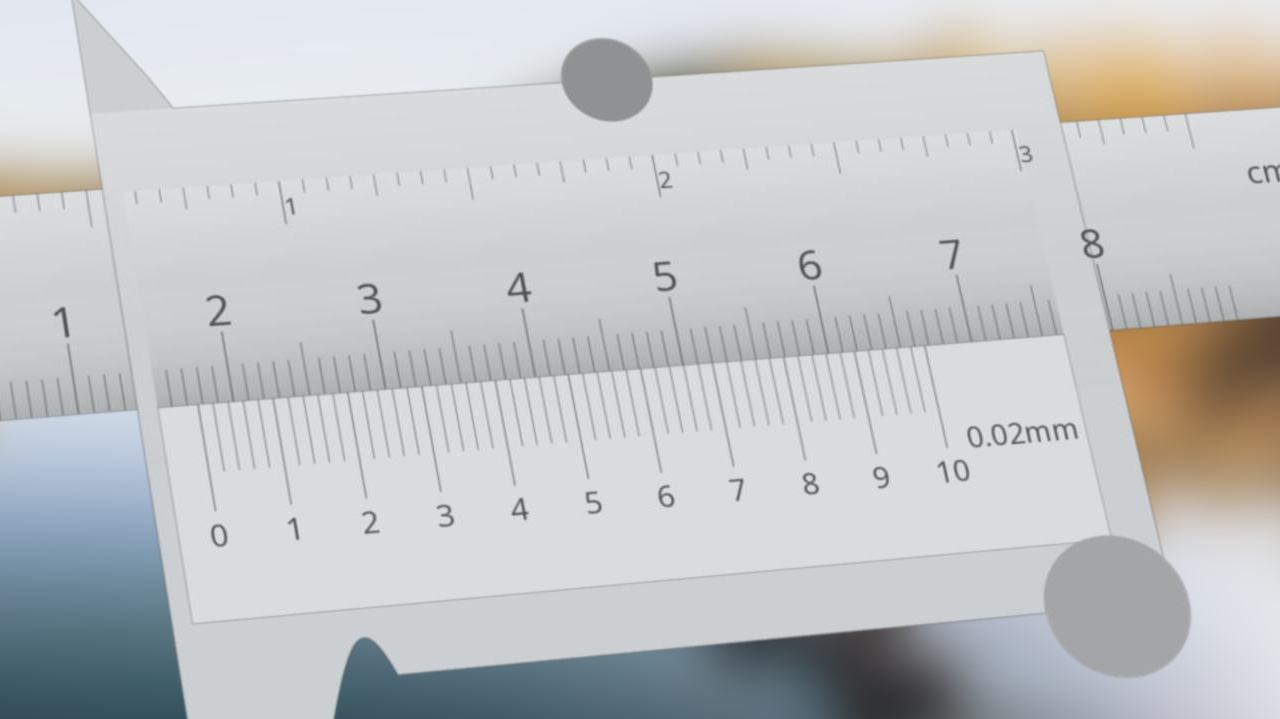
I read 17.7 mm
